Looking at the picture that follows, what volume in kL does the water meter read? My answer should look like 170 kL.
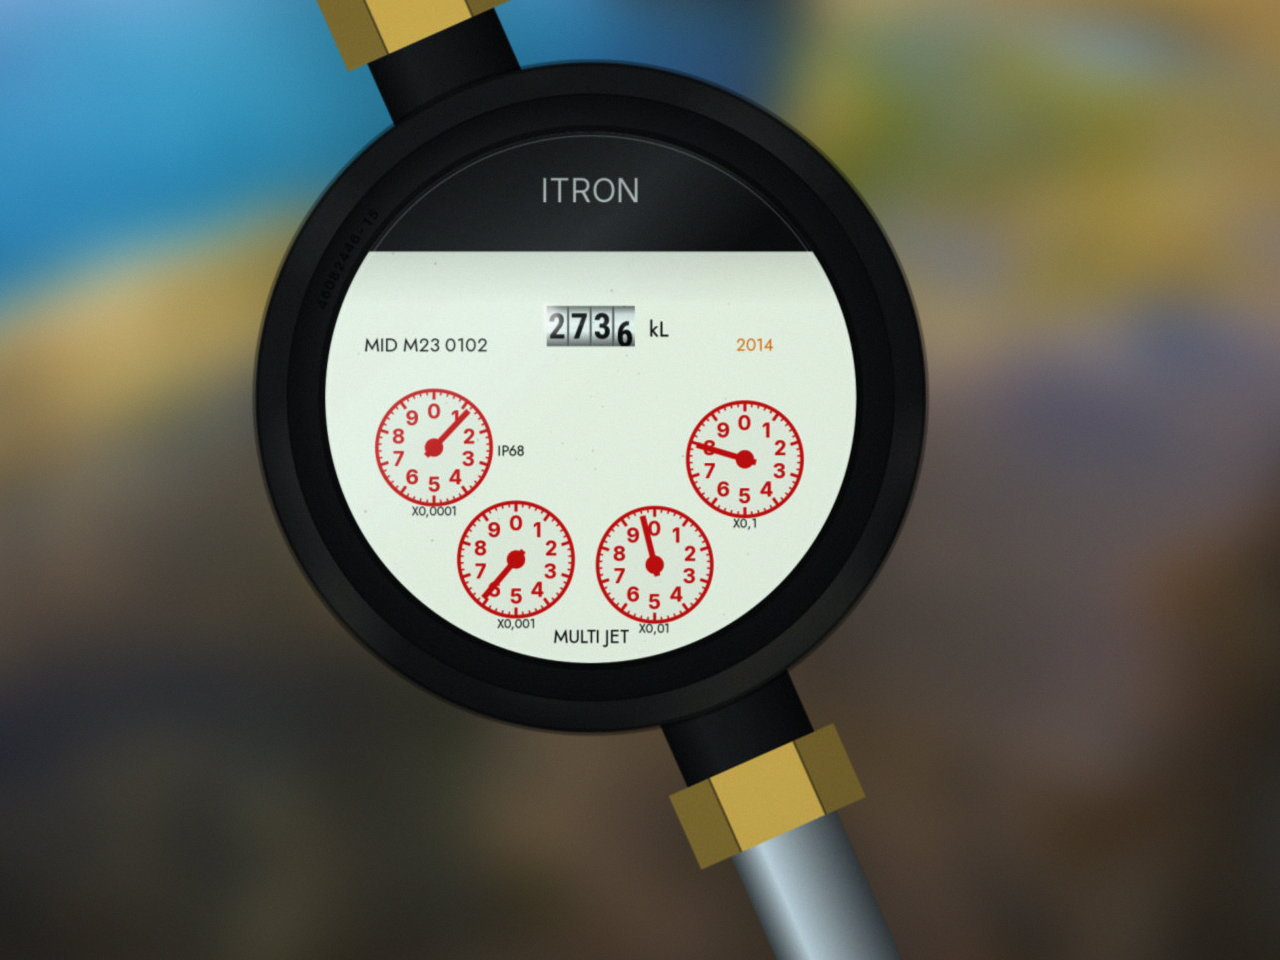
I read 2735.7961 kL
